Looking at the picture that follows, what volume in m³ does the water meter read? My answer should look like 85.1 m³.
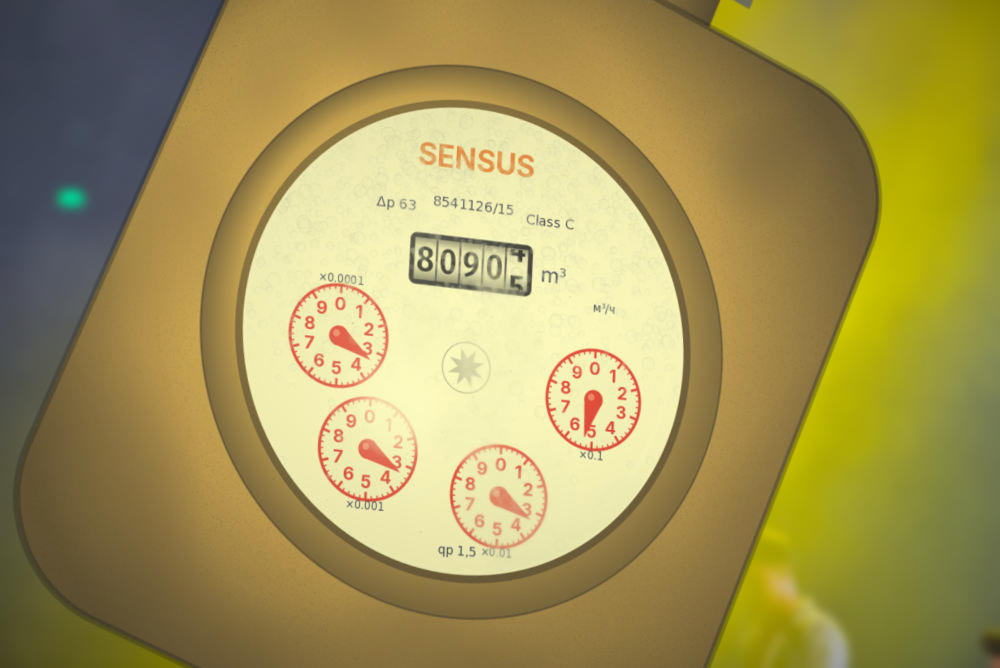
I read 80904.5333 m³
